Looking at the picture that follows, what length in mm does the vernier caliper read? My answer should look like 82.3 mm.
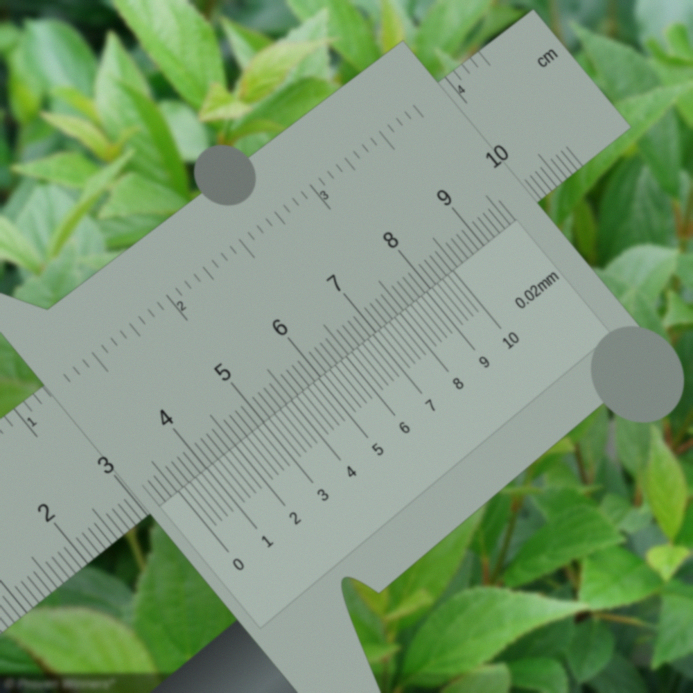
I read 35.2 mm
